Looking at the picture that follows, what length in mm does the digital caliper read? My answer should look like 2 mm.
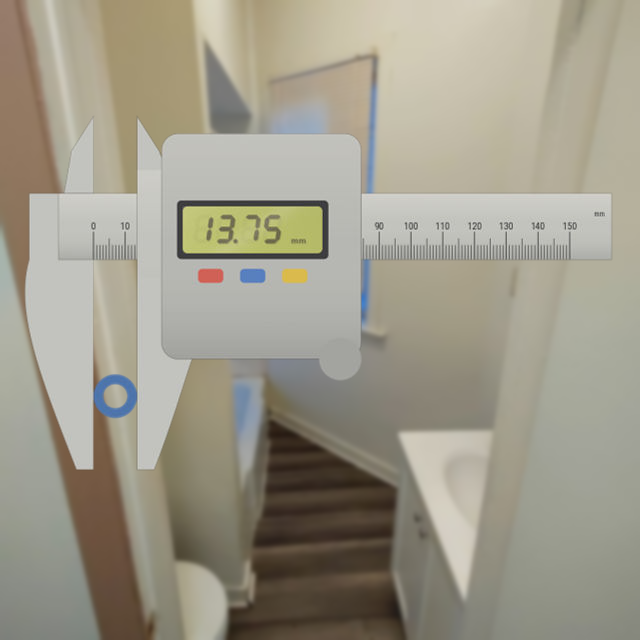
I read 13.75 mm
